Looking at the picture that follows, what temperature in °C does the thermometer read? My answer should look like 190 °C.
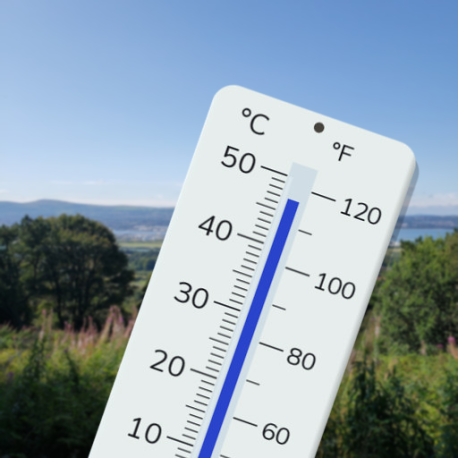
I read 47 °C
